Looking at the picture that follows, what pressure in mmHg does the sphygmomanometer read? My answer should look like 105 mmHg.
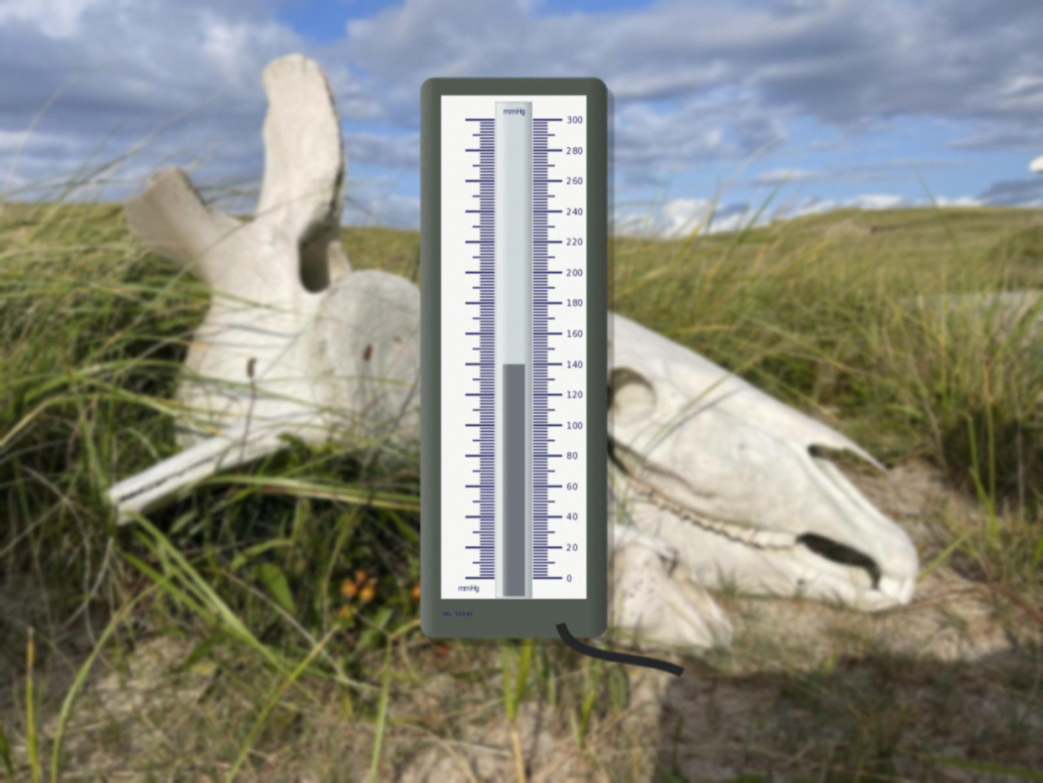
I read 140 mmHg
